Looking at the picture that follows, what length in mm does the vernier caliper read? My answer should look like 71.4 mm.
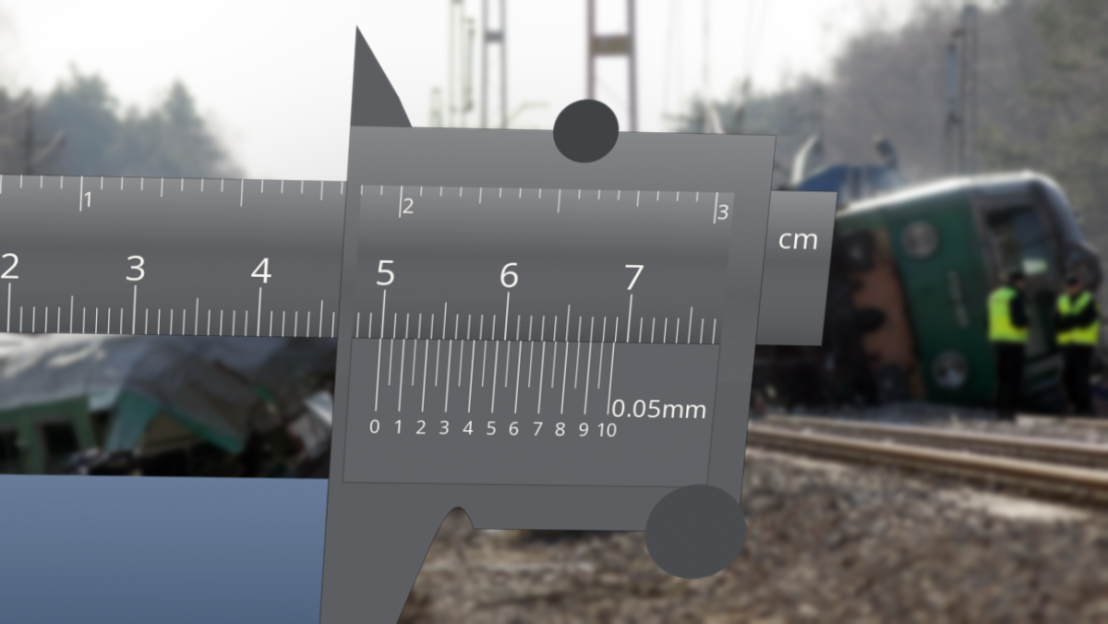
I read 49.9 mm
